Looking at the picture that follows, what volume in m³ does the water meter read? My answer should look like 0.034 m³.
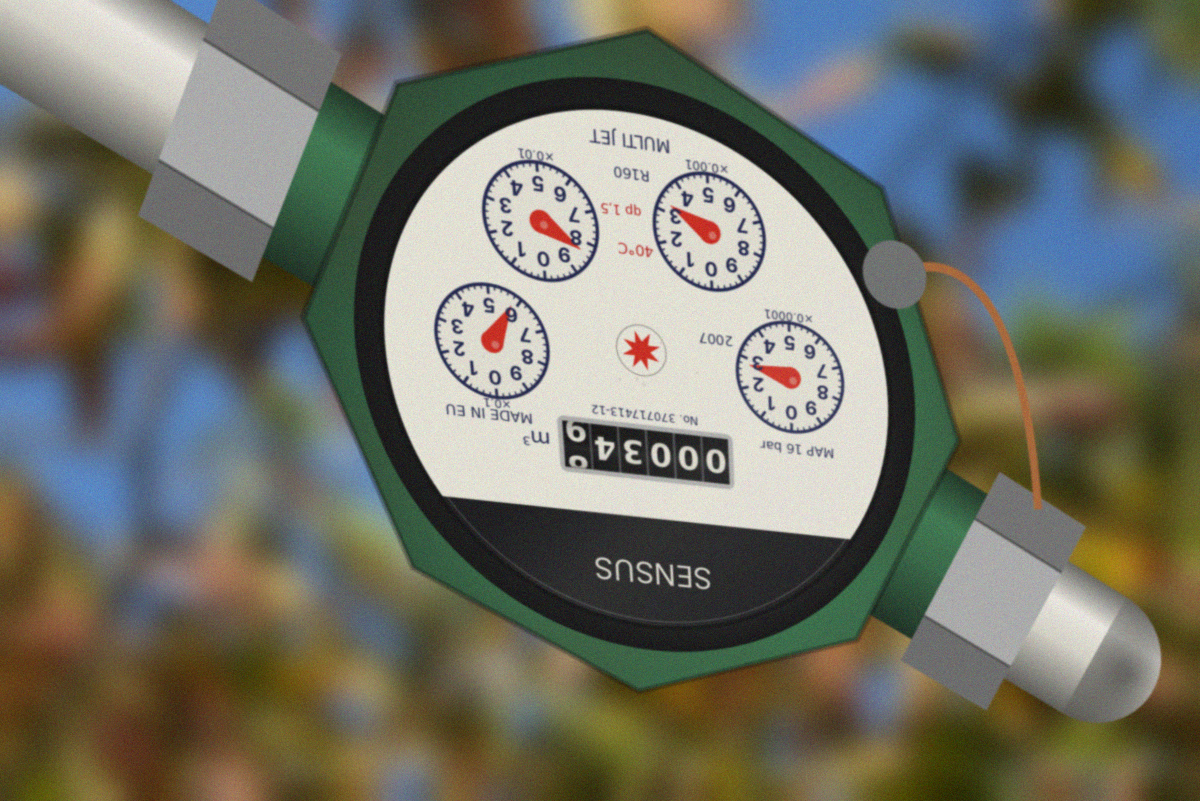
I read 348.5832 m³
